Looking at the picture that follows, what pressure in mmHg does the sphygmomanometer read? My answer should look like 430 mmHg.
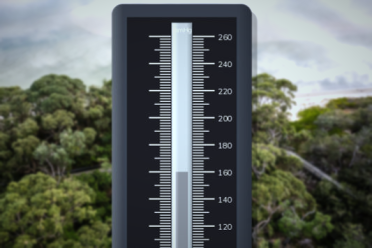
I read 160 mmHg
